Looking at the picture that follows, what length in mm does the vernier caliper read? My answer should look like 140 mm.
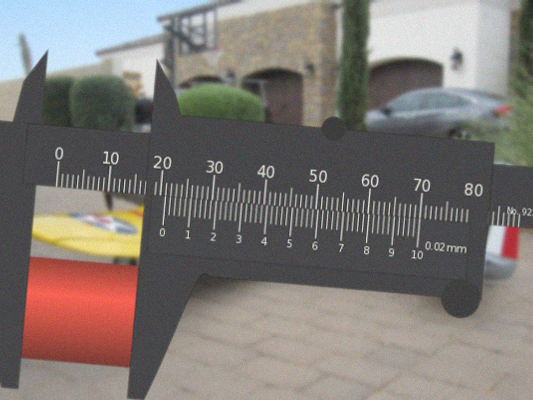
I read 21.0 mm
